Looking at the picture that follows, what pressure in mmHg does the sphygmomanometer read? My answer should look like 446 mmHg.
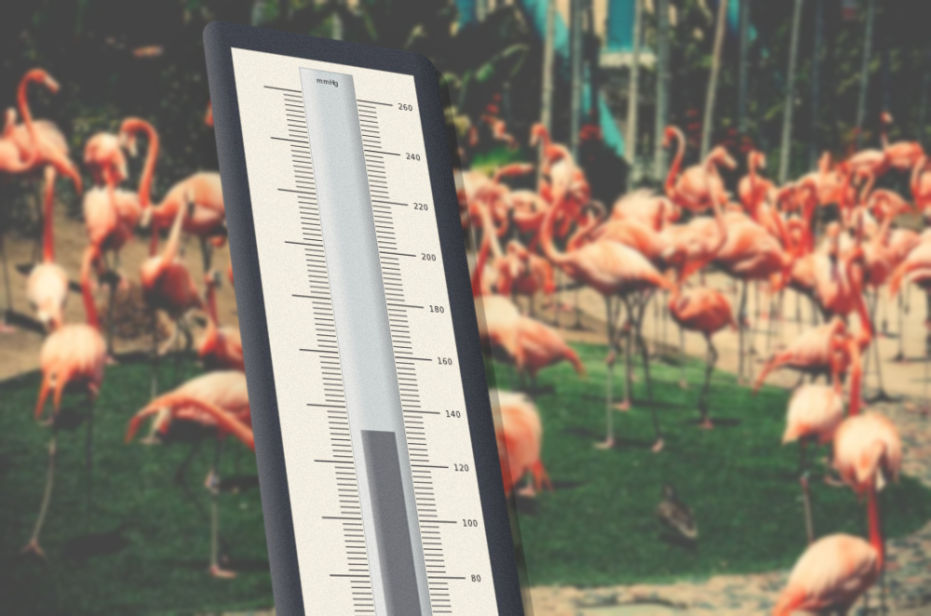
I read 132 mmHg
